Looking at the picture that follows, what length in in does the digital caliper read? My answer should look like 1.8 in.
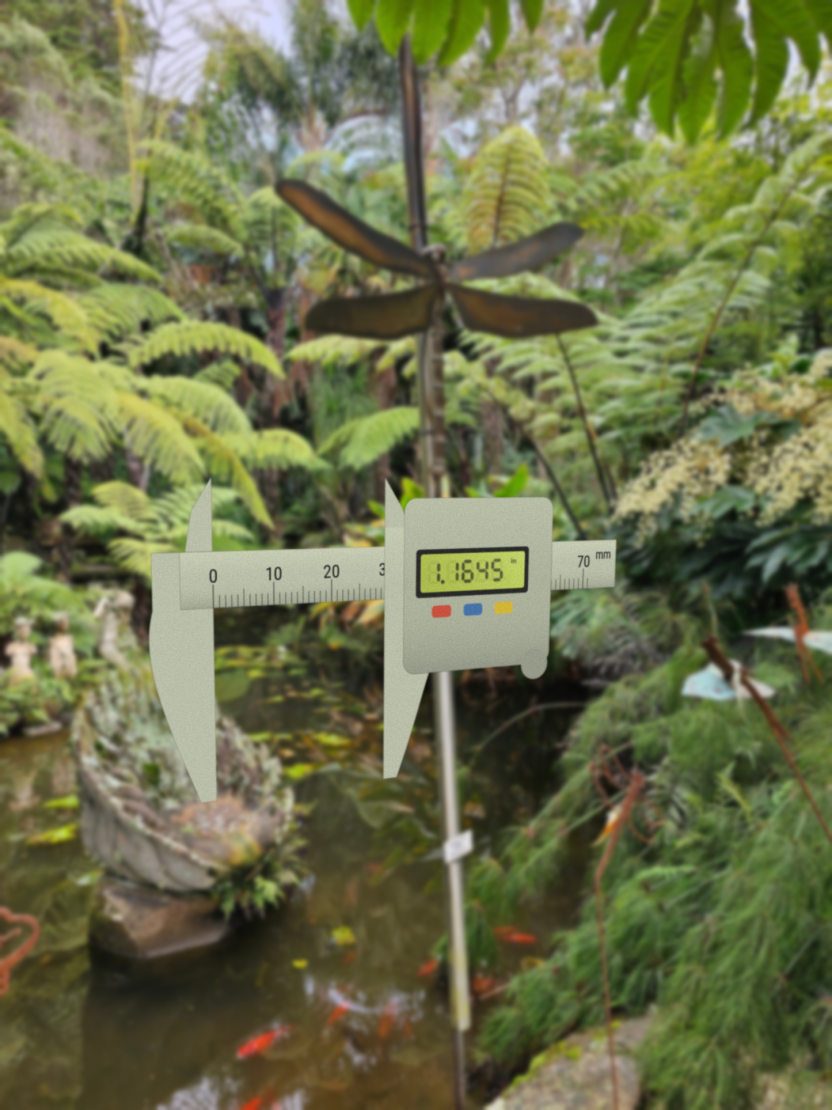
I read 1.1645 in
